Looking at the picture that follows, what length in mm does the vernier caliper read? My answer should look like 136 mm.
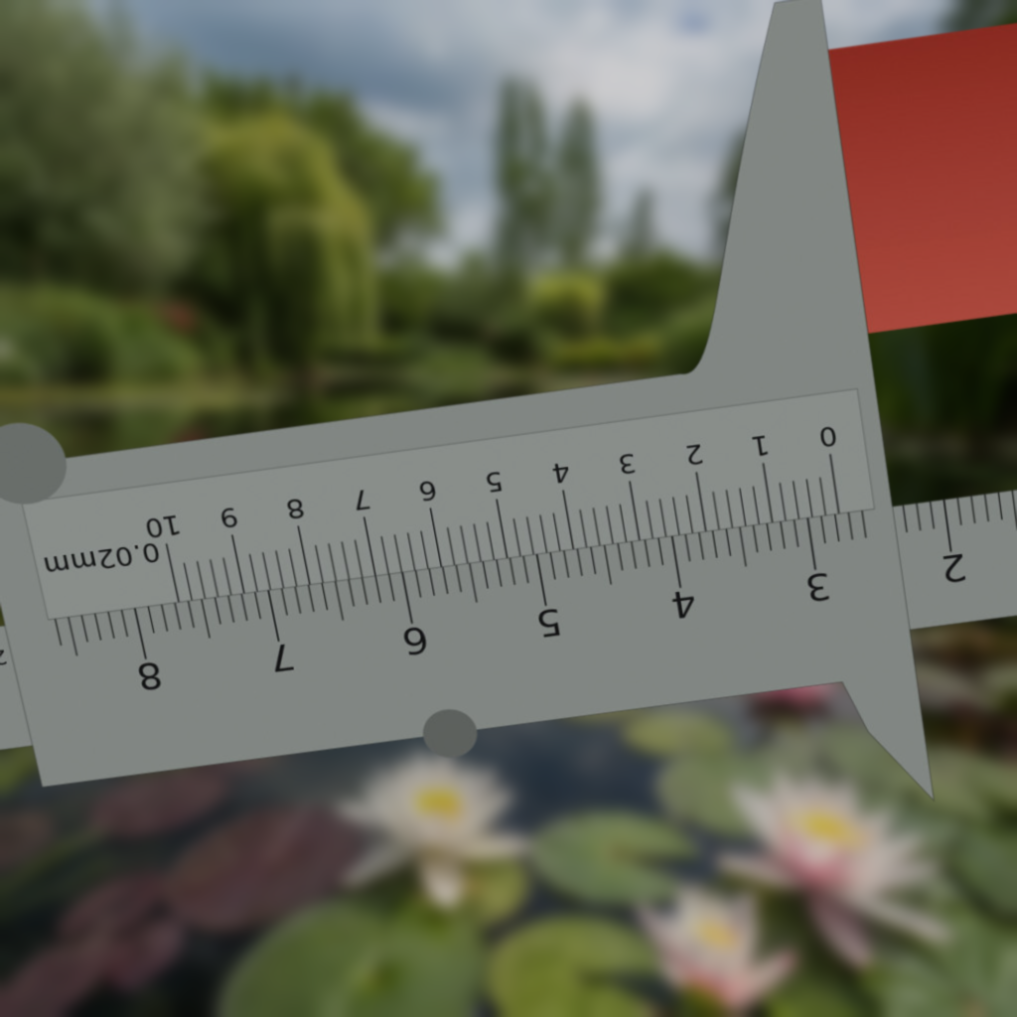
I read 27.7 mm
